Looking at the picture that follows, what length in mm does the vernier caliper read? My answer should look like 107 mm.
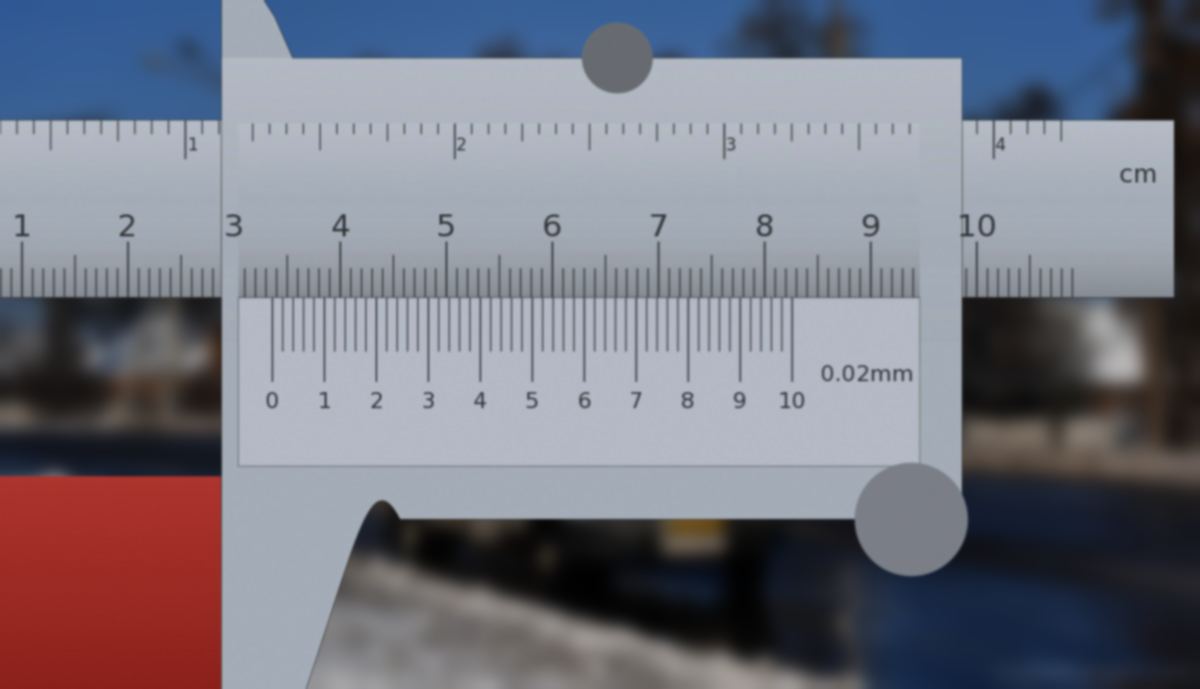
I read 33.6 mm
